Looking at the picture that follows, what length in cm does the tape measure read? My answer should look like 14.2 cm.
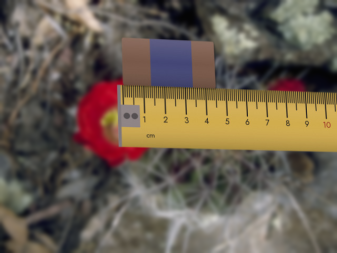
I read 4.5 cm
